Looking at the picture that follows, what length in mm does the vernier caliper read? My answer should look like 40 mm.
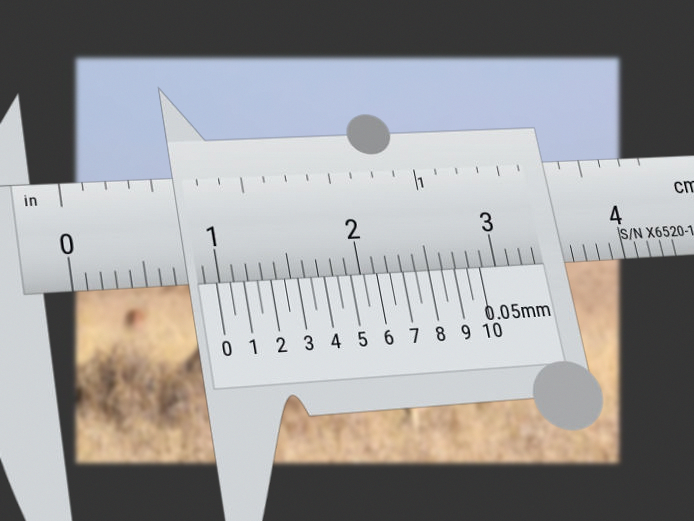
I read 9.8 mm
